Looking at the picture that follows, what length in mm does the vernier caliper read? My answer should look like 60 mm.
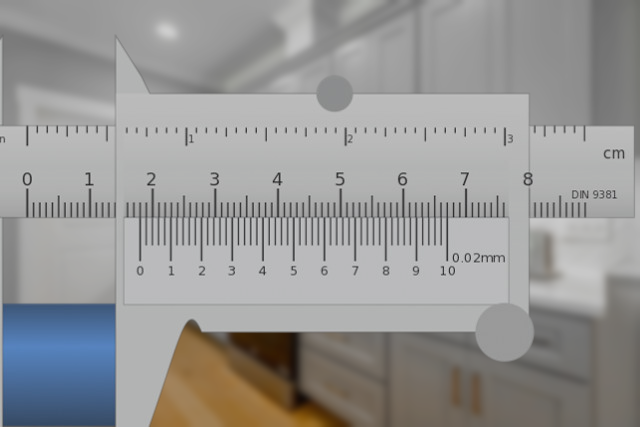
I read 18.0 mm
